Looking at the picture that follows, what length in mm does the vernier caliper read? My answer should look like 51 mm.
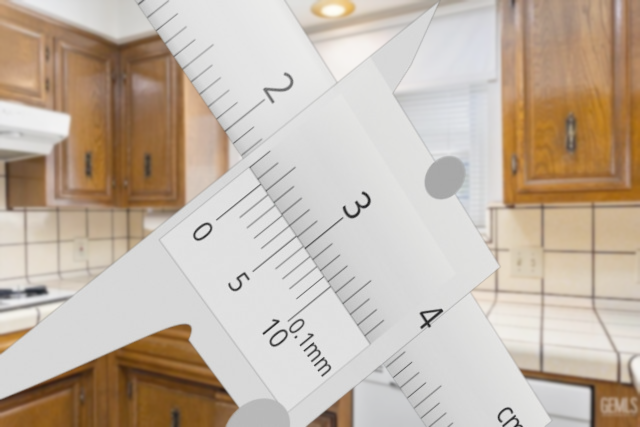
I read 24.4 mm
